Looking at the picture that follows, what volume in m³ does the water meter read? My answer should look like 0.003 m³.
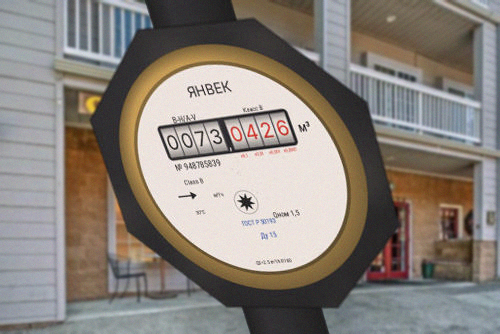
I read 73.0426 m³
